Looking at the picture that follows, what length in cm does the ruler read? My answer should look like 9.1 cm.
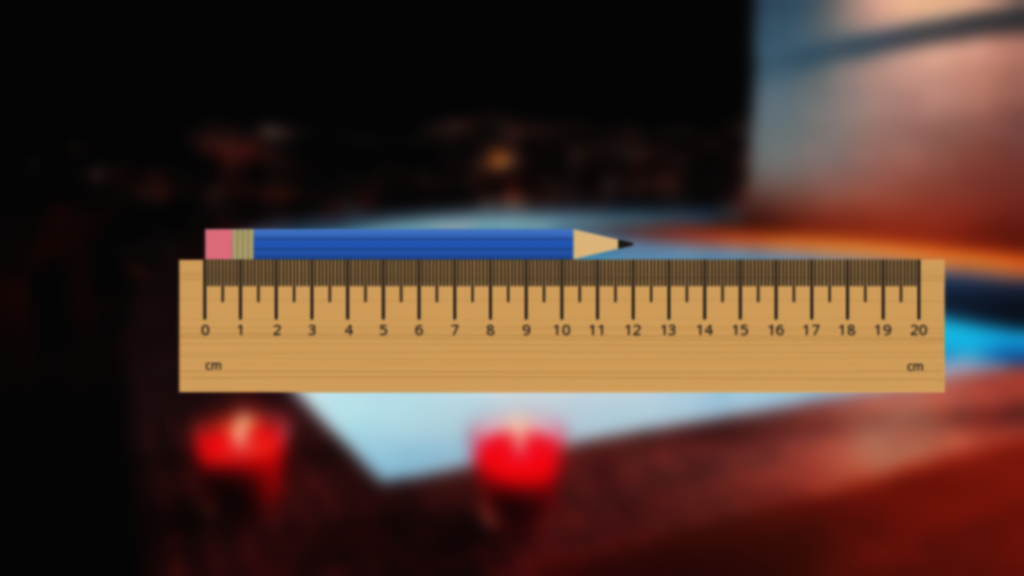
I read 12 cm
